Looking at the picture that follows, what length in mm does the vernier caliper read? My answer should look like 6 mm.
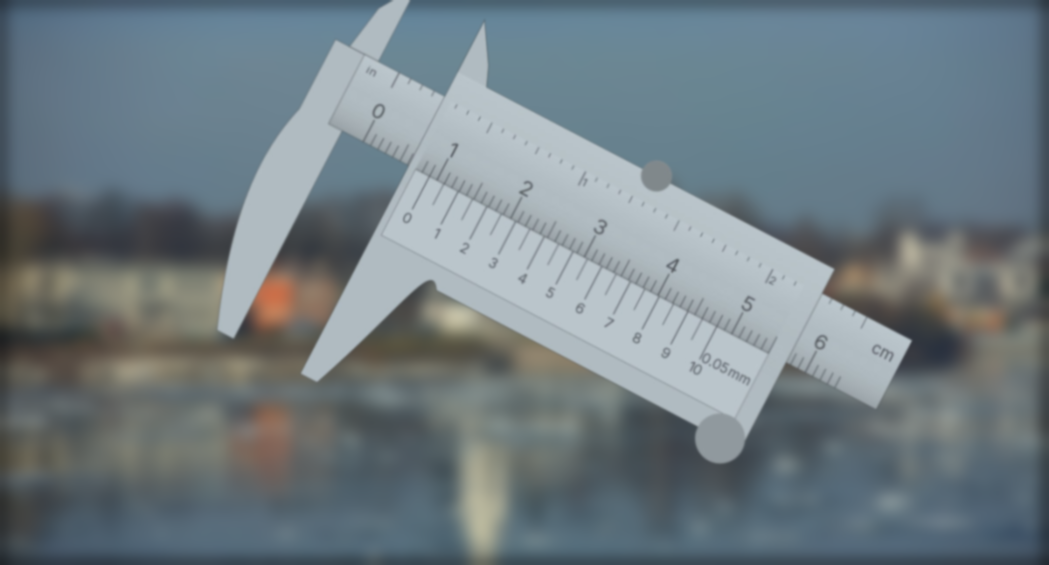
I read 9.0 mm
